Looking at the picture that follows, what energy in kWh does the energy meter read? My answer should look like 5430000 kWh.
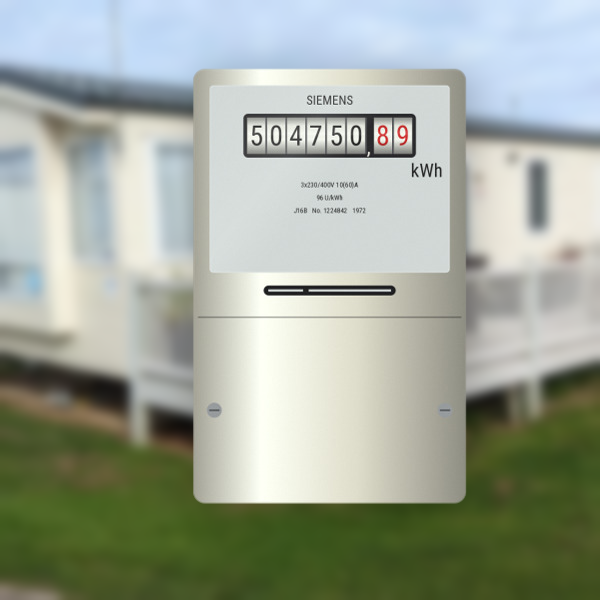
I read 504750.89 kWh
